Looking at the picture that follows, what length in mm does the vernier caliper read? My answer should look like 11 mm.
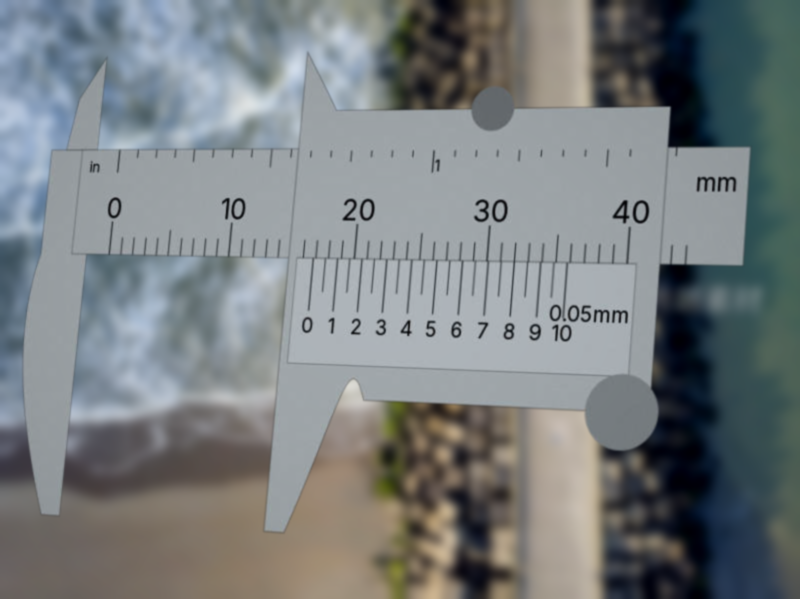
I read 16.8 mm
